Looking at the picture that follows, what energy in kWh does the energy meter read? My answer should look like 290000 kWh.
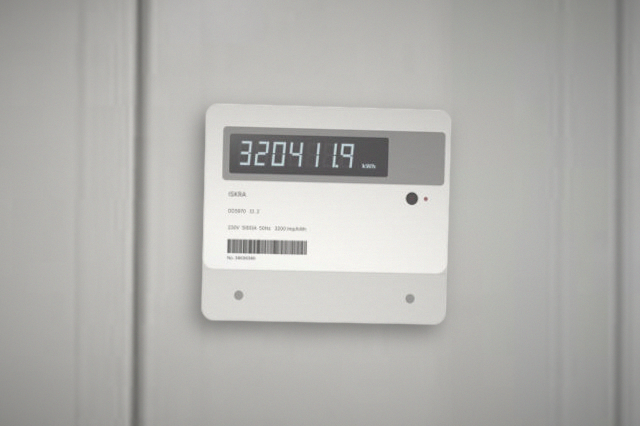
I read 320411.9 kWh
